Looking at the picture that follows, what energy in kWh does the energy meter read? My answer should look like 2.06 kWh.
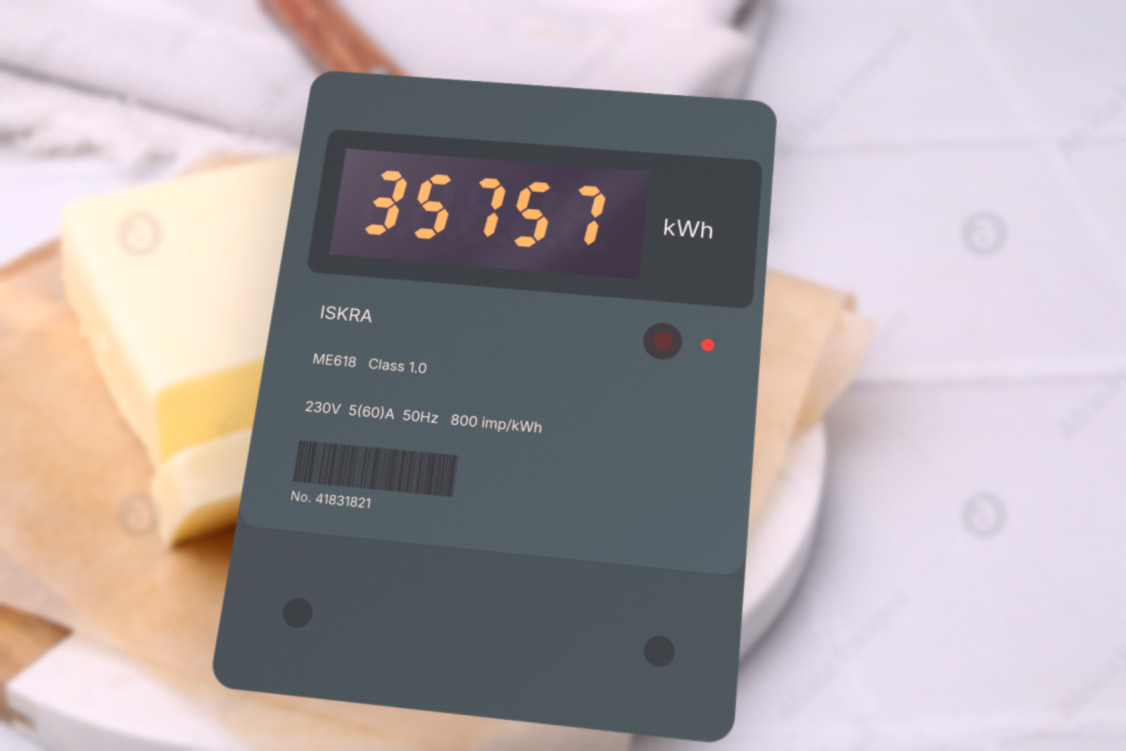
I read 35757 kWh
